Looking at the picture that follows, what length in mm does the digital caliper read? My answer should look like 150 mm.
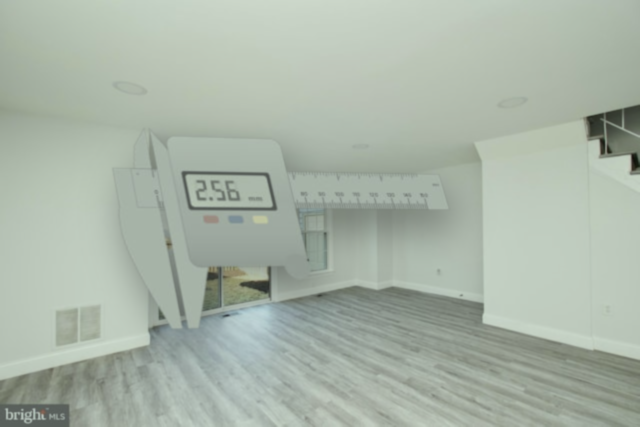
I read 2.56 mm
